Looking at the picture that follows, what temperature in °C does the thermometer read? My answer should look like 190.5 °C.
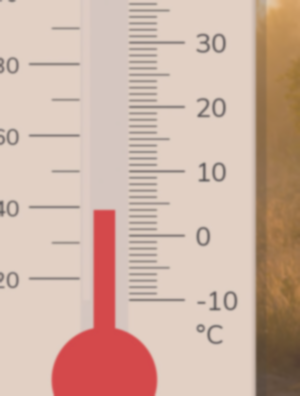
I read 4 °C
